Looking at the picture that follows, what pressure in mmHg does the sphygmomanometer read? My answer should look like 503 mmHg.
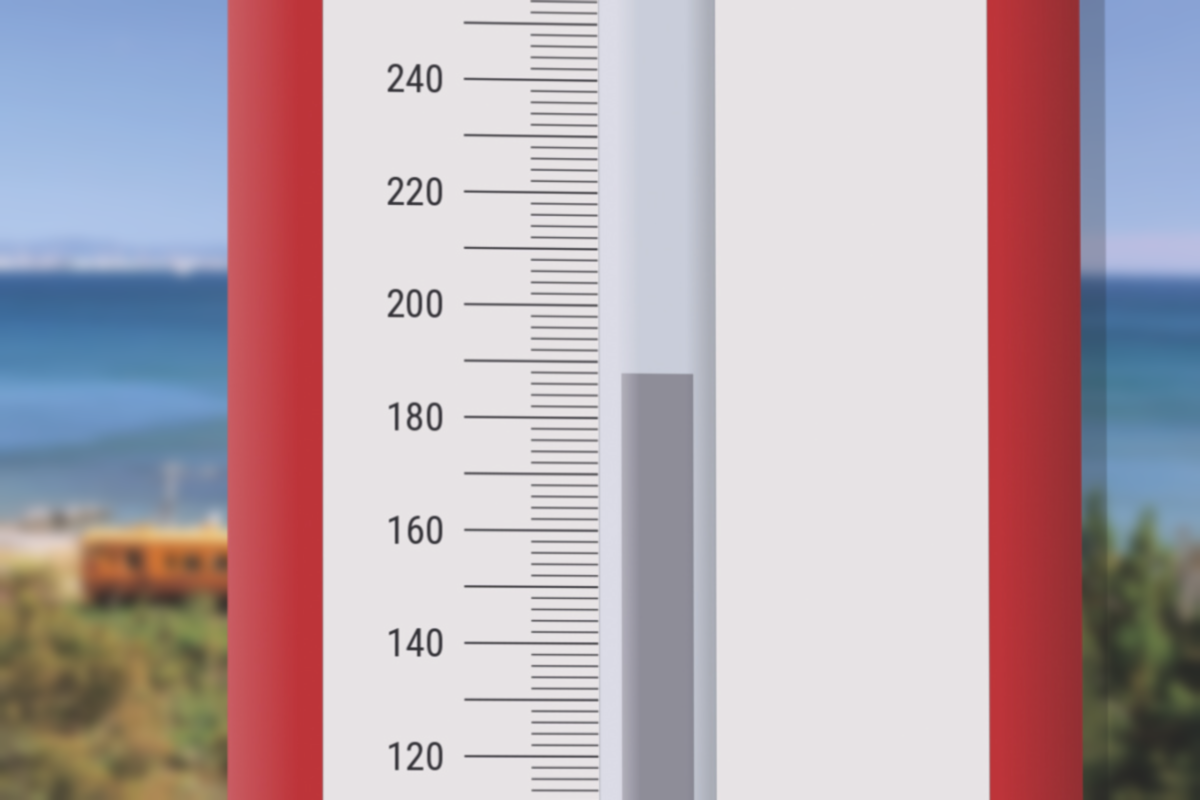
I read 188 mmHg
